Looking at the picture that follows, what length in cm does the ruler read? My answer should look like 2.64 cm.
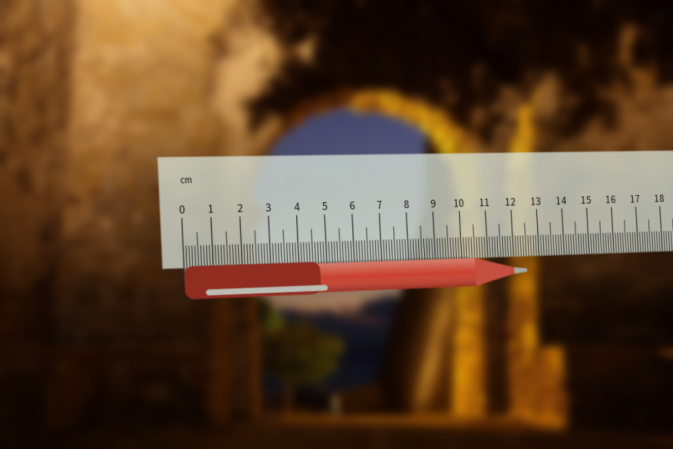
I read 12.5 cm
